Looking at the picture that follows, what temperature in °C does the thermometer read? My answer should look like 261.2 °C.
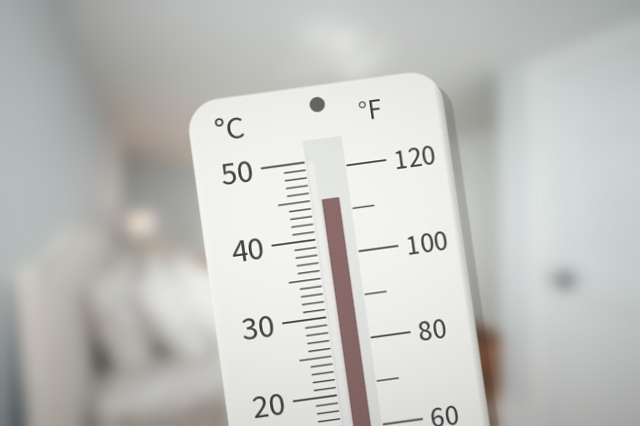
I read 45 °C
